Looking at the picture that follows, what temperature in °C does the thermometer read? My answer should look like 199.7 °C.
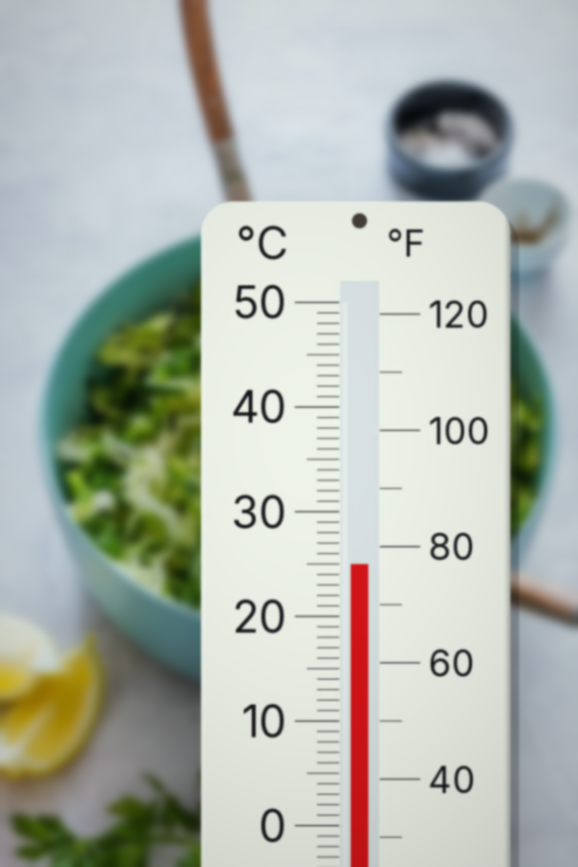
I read 25 °C
